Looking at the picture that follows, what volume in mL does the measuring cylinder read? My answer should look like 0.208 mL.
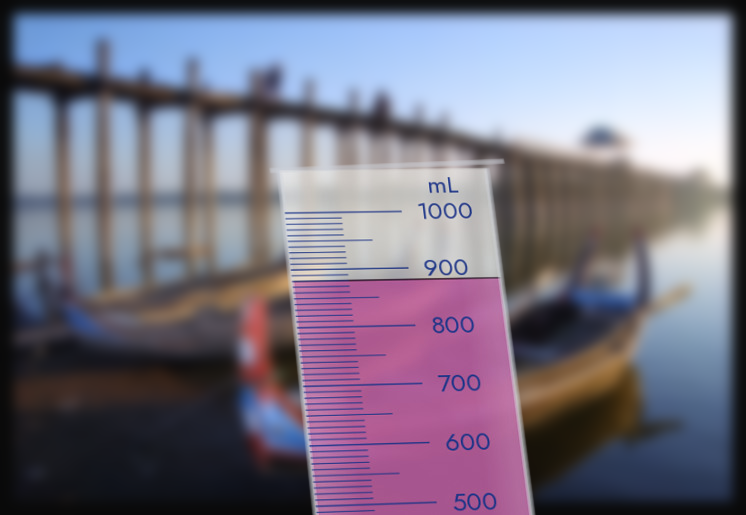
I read 880 mL
